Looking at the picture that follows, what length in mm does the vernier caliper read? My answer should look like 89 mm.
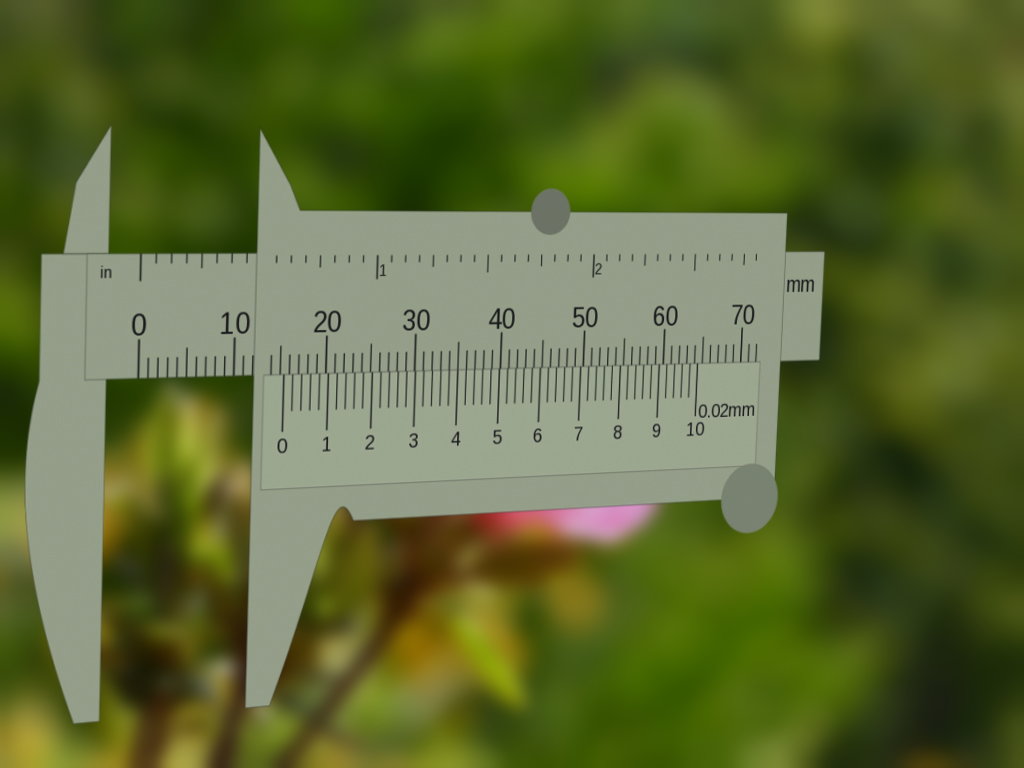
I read 15.4 mm
